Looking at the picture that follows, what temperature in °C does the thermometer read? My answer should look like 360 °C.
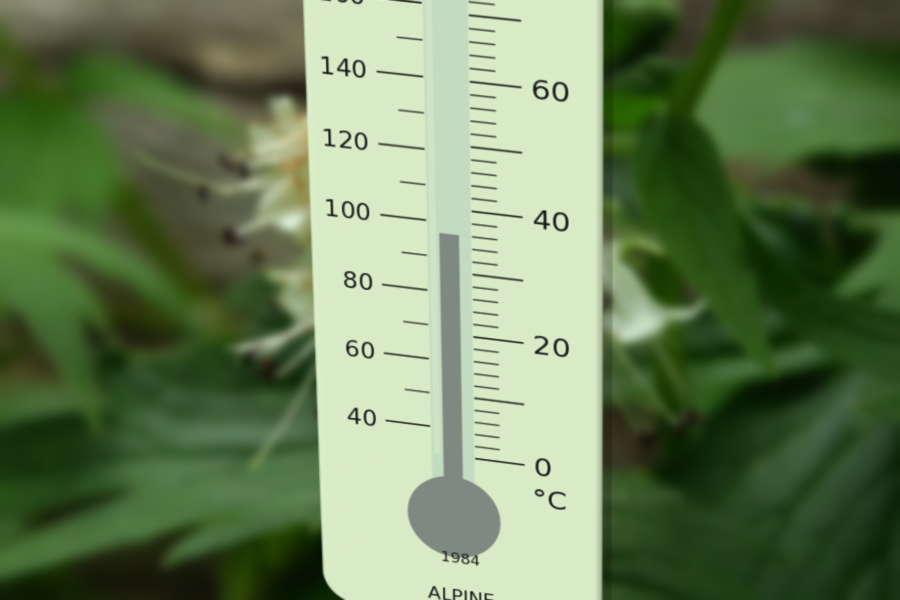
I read 36 °C
